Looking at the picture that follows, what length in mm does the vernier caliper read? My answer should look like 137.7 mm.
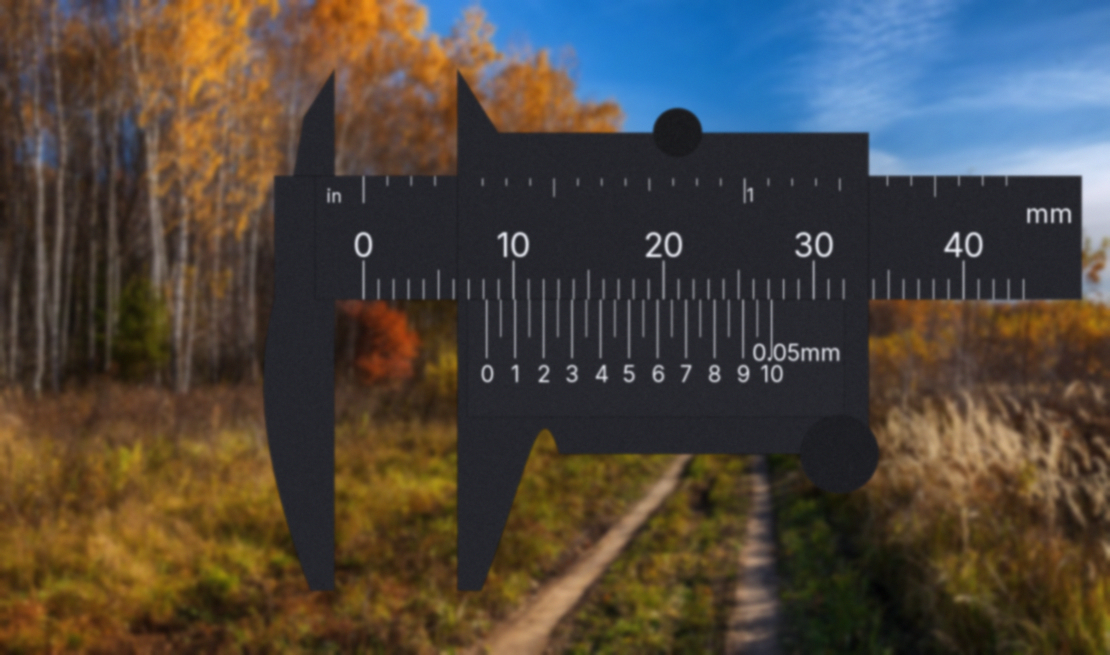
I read 8.2 mm
